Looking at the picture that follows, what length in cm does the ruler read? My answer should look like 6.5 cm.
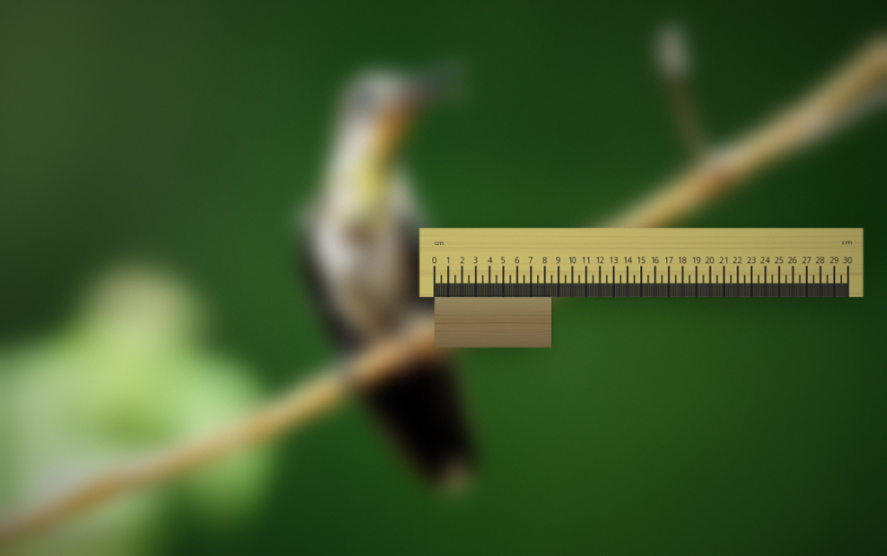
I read 8.5 cm
